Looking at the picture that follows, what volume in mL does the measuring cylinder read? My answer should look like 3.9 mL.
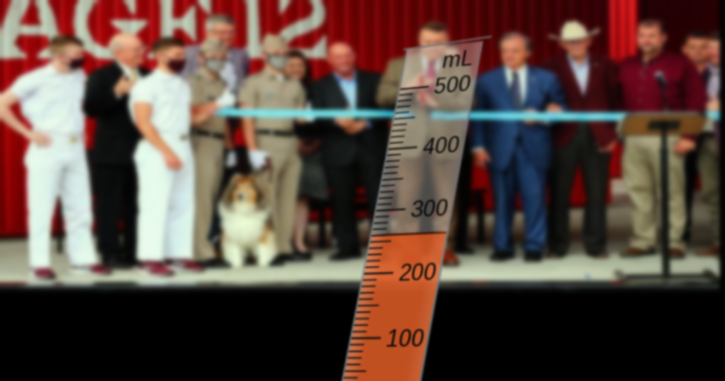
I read 260 mL
